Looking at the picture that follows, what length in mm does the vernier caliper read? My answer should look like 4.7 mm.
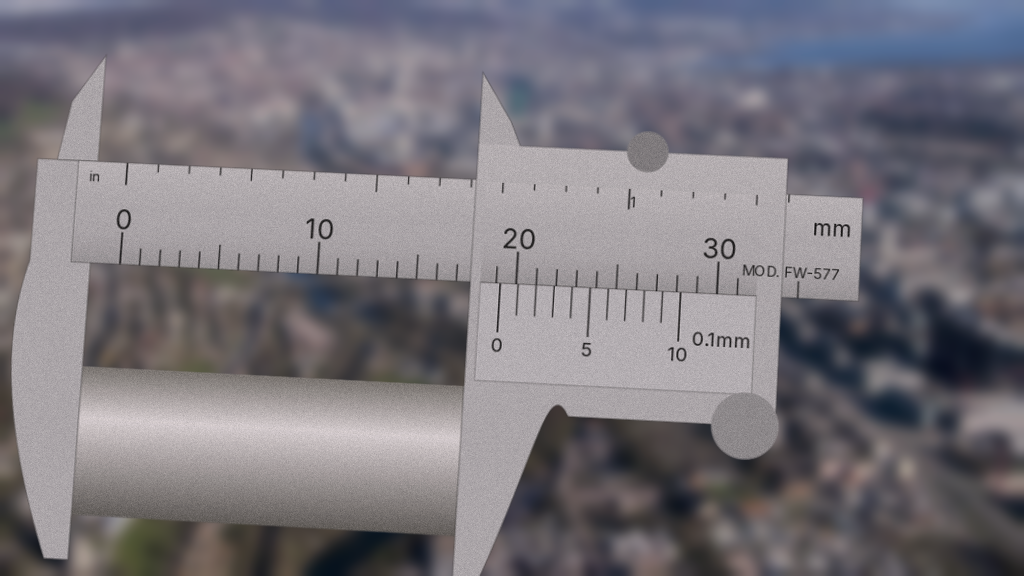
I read 19.2 mm
